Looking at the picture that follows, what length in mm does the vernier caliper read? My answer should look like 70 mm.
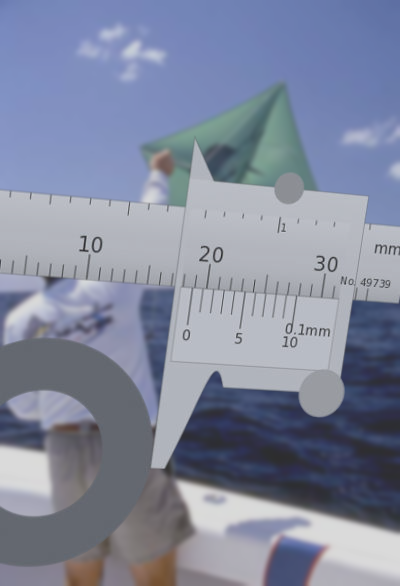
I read 18.8 mm
